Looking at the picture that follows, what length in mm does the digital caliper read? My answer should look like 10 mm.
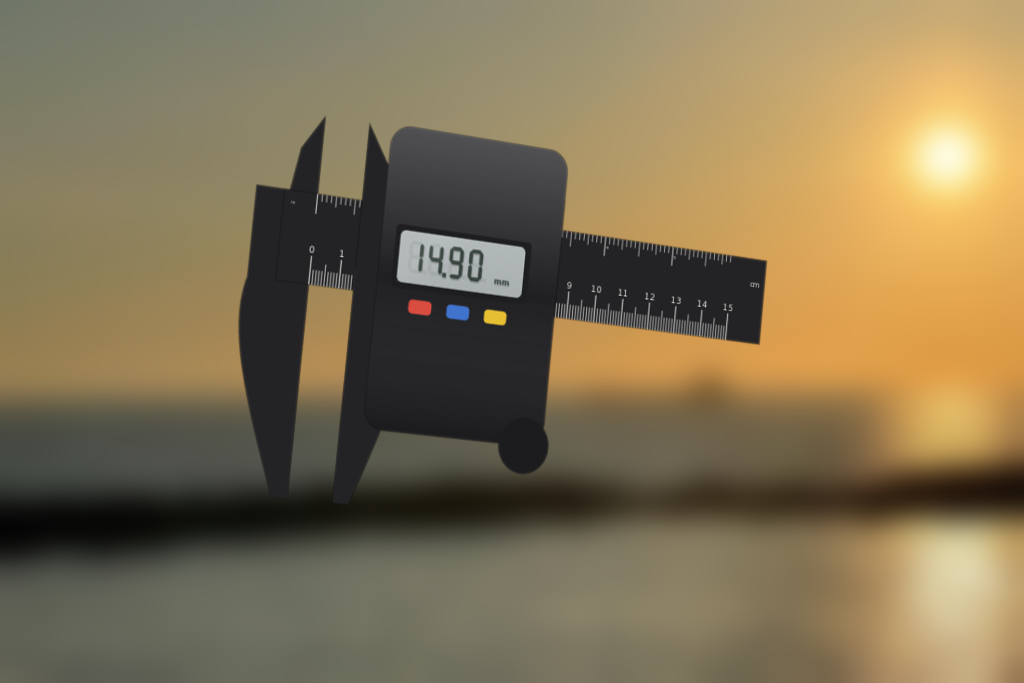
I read 14.90 mm
